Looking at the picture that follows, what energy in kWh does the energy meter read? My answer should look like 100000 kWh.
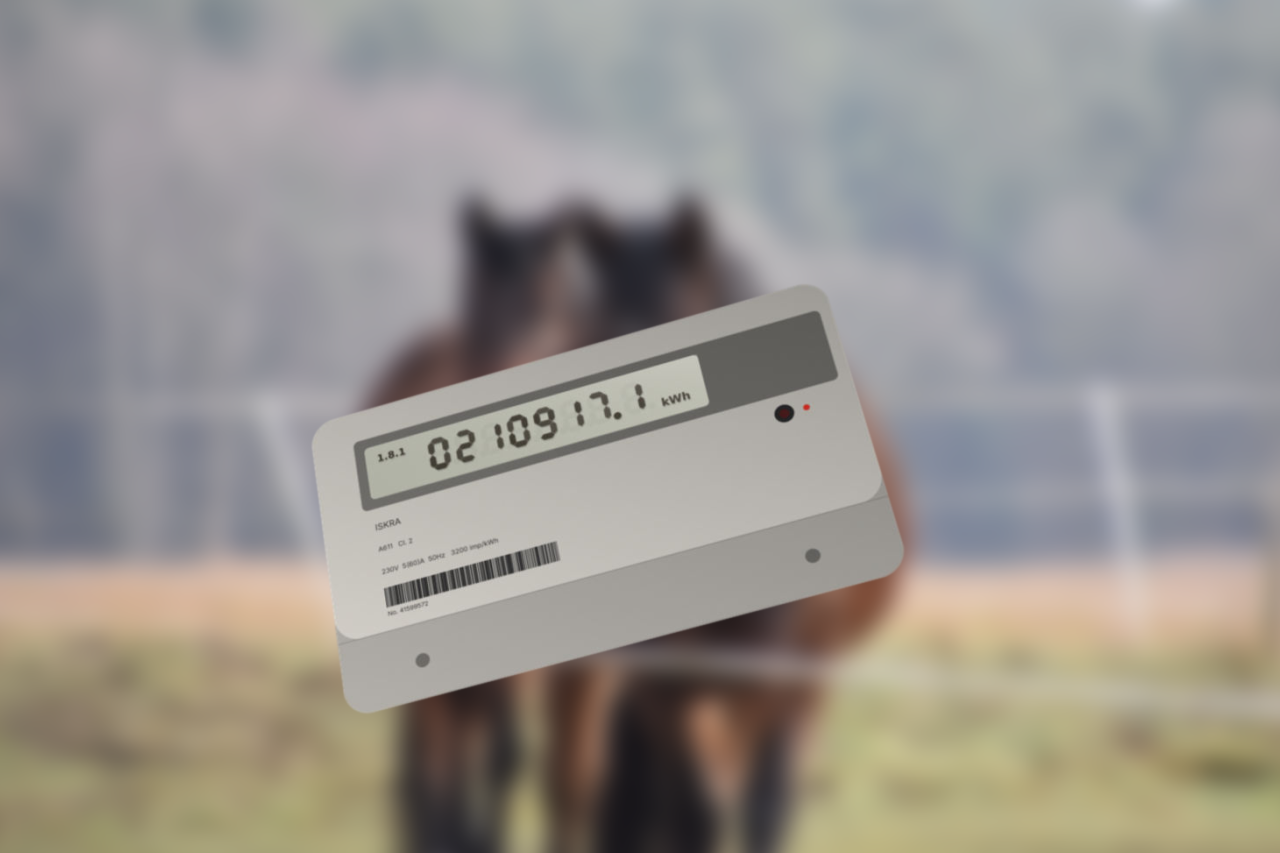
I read 210917.1 kWh
